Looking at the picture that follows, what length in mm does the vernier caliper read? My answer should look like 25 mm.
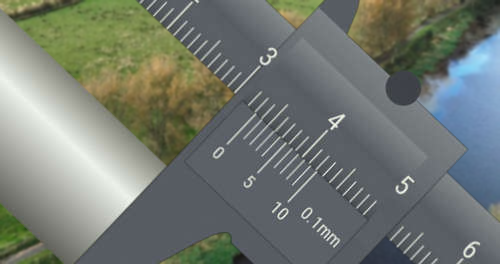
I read 33.2 mm
